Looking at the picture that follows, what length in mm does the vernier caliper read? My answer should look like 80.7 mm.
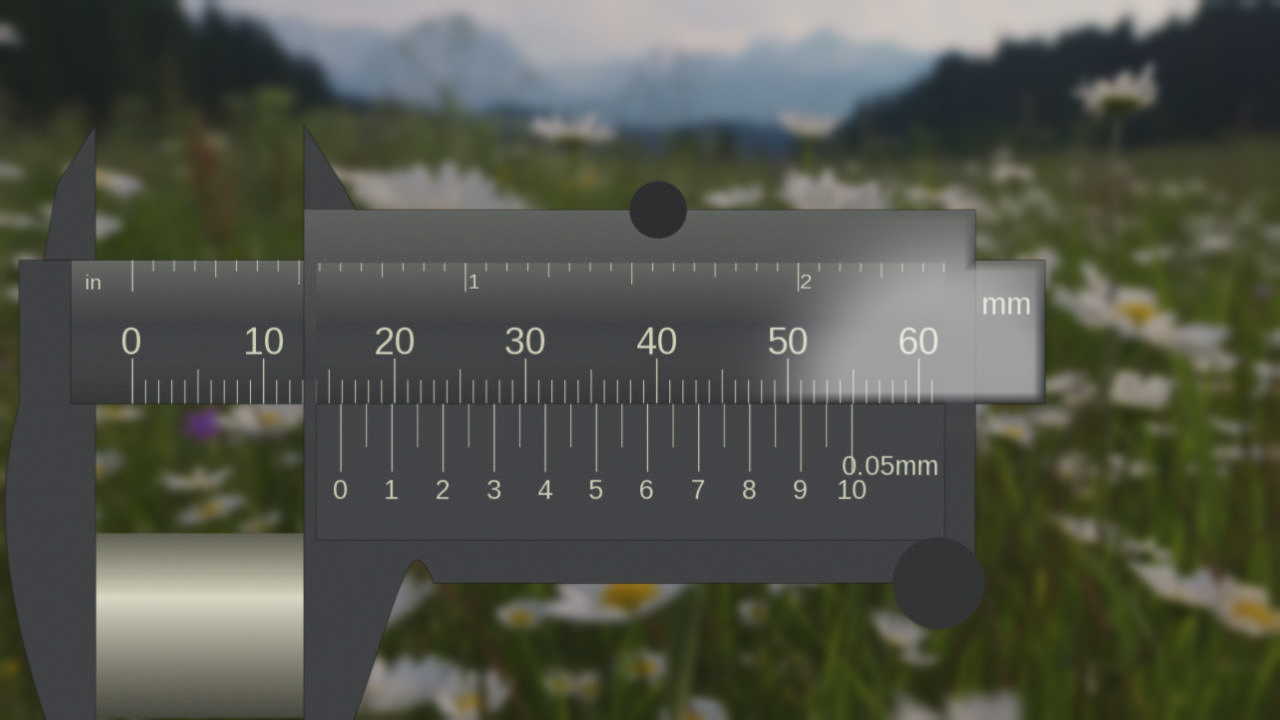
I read 15.9 mm
